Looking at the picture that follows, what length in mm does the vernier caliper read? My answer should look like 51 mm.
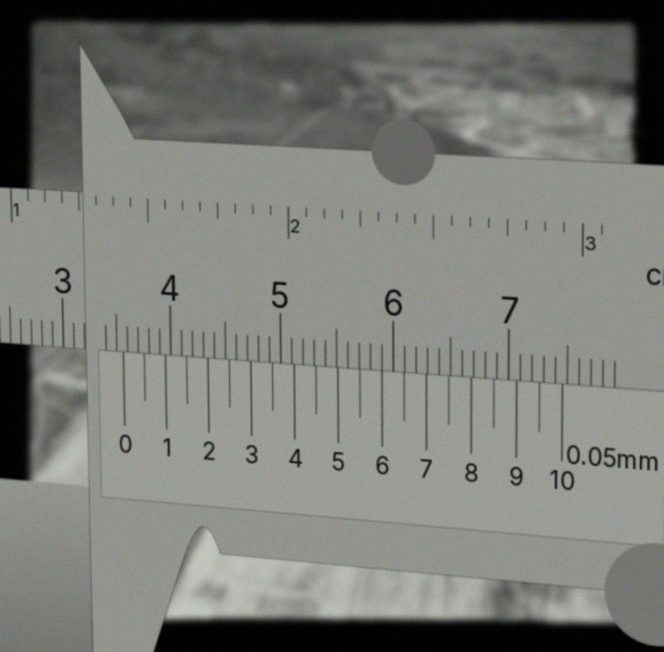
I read 35.6 mm
